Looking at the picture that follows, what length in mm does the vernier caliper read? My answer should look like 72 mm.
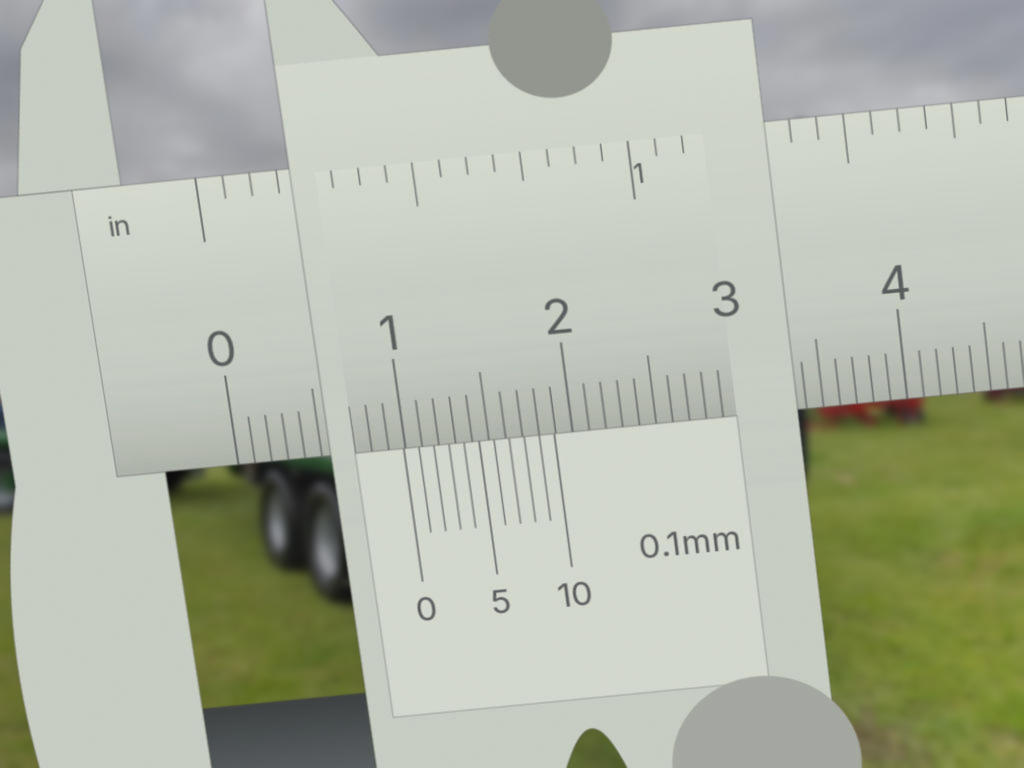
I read 9.9 mm
